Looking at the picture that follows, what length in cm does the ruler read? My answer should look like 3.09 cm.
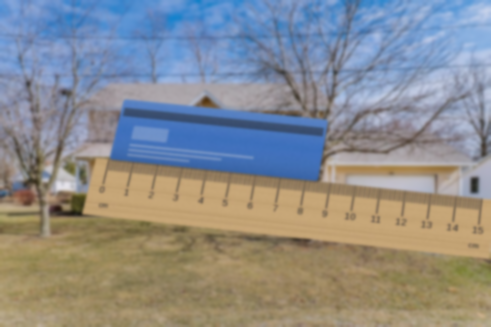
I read 8.5 cm
